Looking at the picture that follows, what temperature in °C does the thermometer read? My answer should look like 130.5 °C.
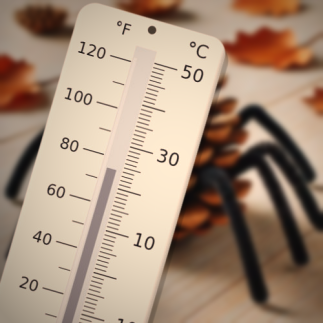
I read 24 °C
